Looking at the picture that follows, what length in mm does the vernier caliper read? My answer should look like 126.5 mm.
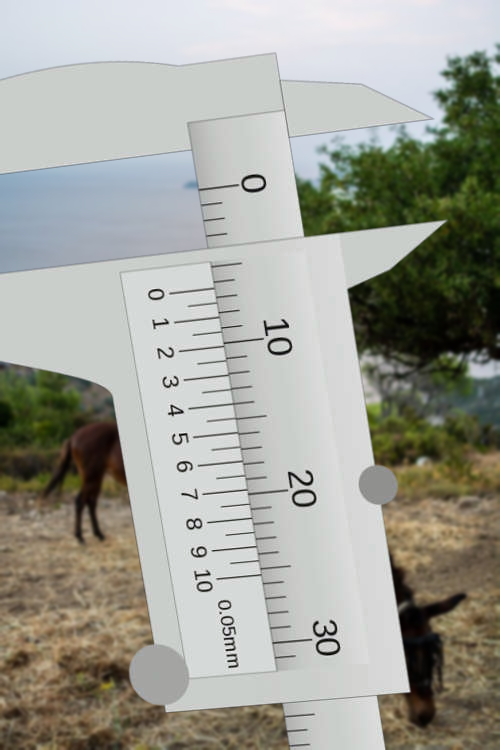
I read 6.4 mm
